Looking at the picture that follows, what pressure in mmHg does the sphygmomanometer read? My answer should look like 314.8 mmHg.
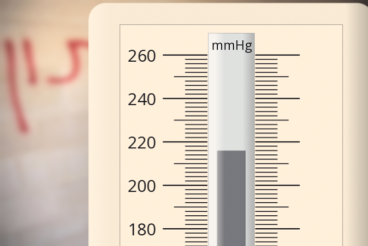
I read 216 mmHg
